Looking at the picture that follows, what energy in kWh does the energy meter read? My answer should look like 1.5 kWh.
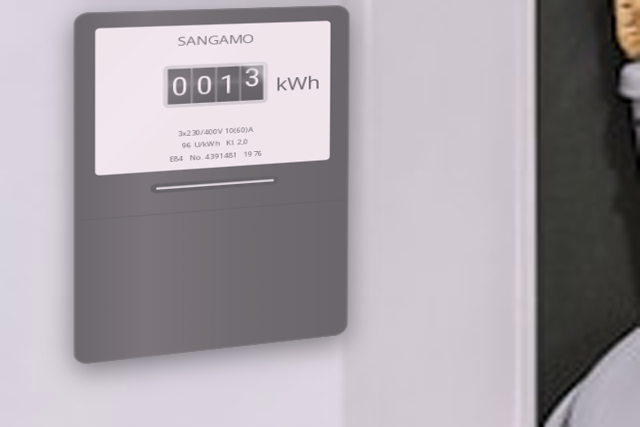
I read 13 kWh
